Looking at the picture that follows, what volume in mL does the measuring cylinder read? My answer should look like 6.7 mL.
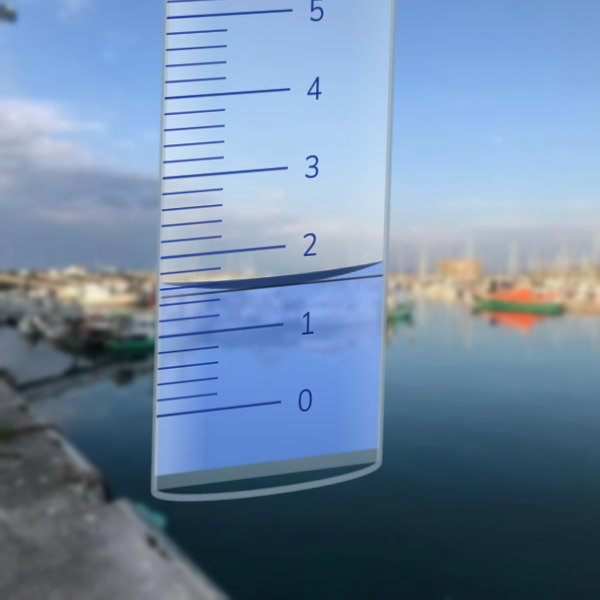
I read 1.5 mL
